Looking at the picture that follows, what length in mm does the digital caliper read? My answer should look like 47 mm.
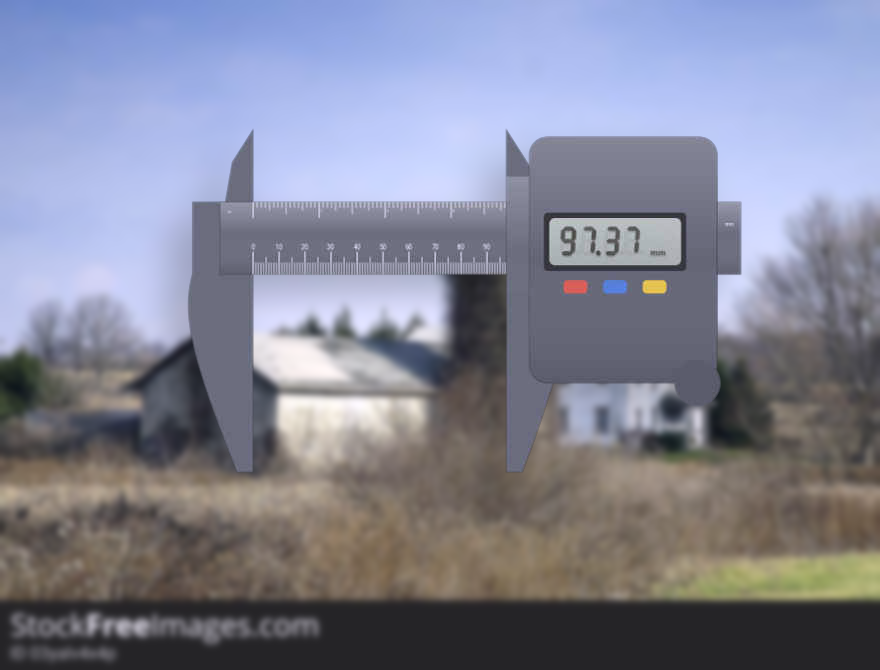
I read 97.37 mm
